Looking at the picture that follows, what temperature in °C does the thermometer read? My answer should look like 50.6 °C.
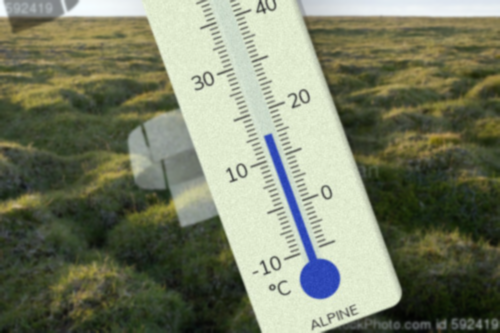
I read 15 °C
